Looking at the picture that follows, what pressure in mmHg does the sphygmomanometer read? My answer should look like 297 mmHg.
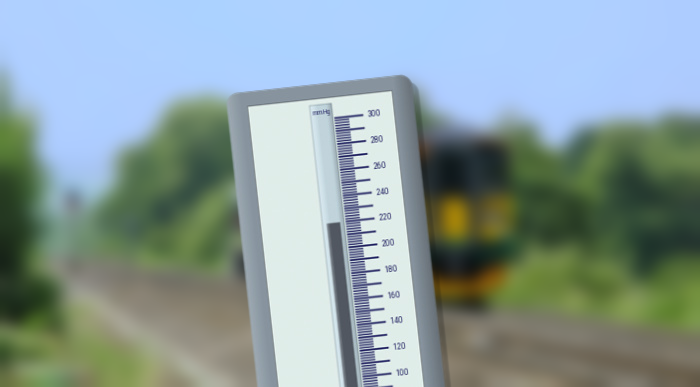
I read 220 mmHg
